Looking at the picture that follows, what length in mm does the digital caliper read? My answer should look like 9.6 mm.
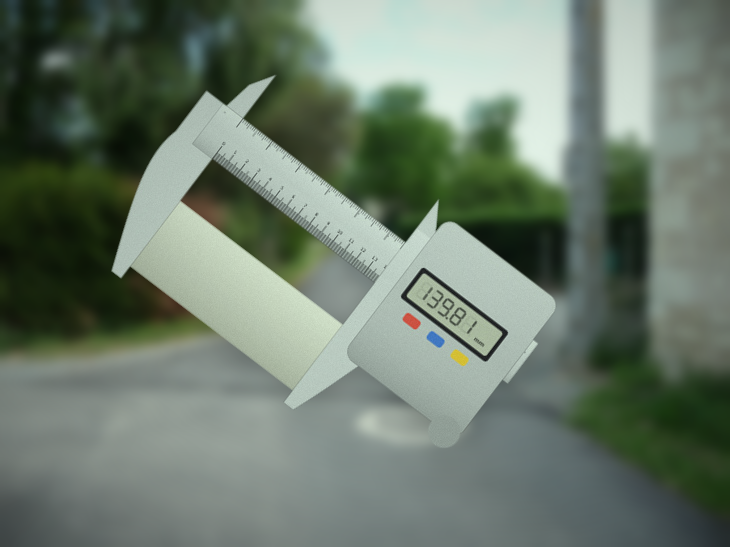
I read 139.81 mm
